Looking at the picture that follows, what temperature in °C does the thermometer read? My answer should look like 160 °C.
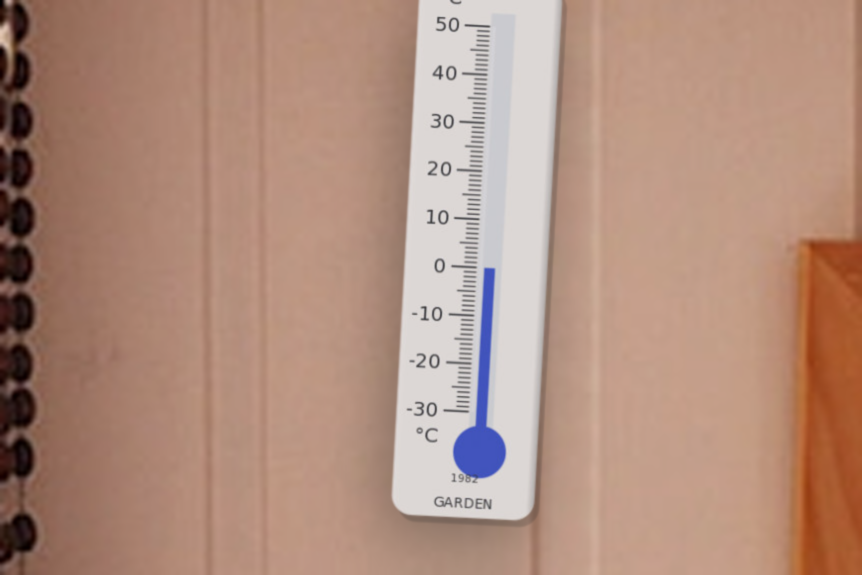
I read 0 °C
